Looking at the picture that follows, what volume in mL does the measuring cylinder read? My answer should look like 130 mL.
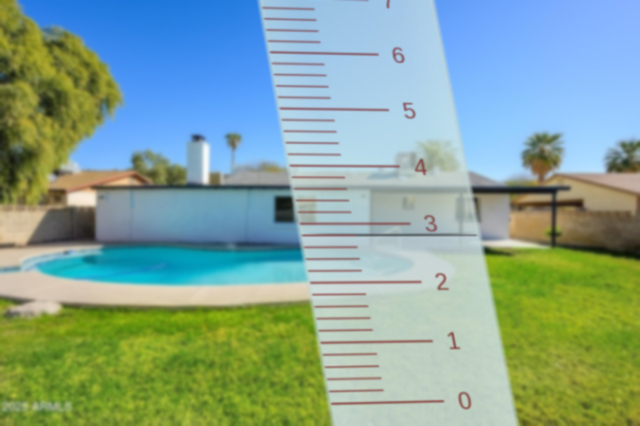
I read 2.8 mL
